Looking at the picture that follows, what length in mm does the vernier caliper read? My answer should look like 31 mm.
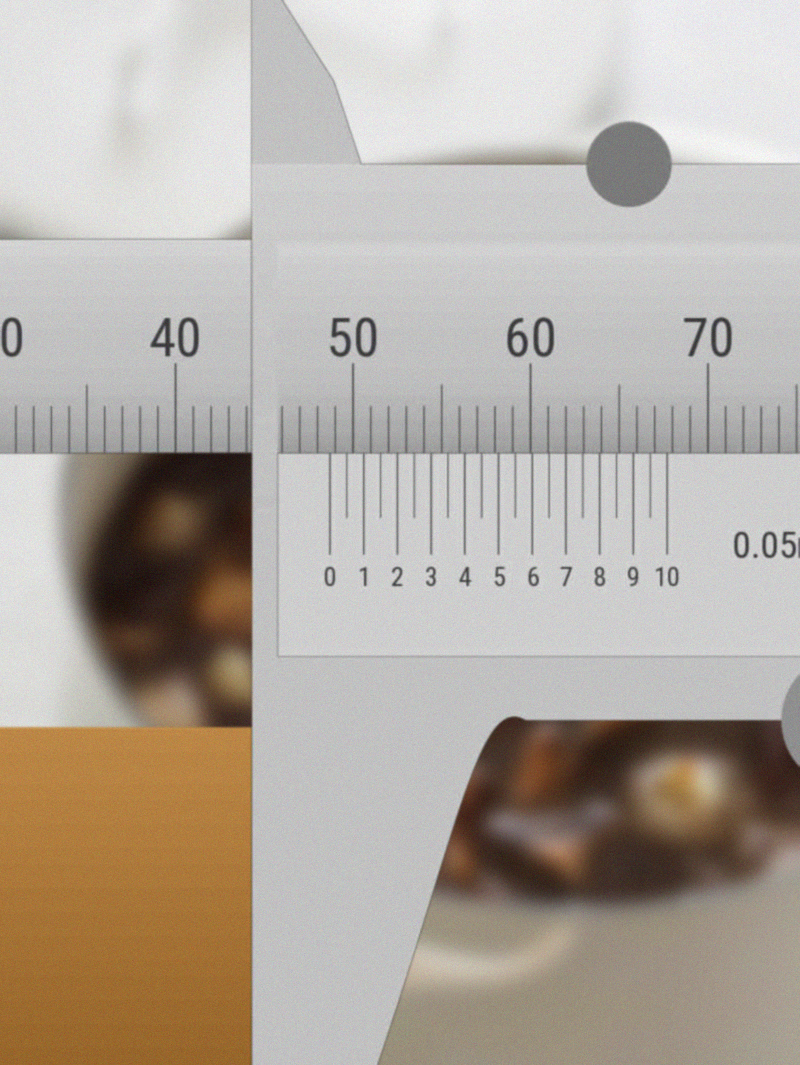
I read 48.7 mm
